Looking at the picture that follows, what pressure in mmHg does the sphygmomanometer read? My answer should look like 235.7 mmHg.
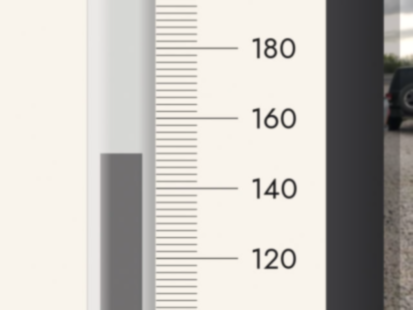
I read 150 mmHg
